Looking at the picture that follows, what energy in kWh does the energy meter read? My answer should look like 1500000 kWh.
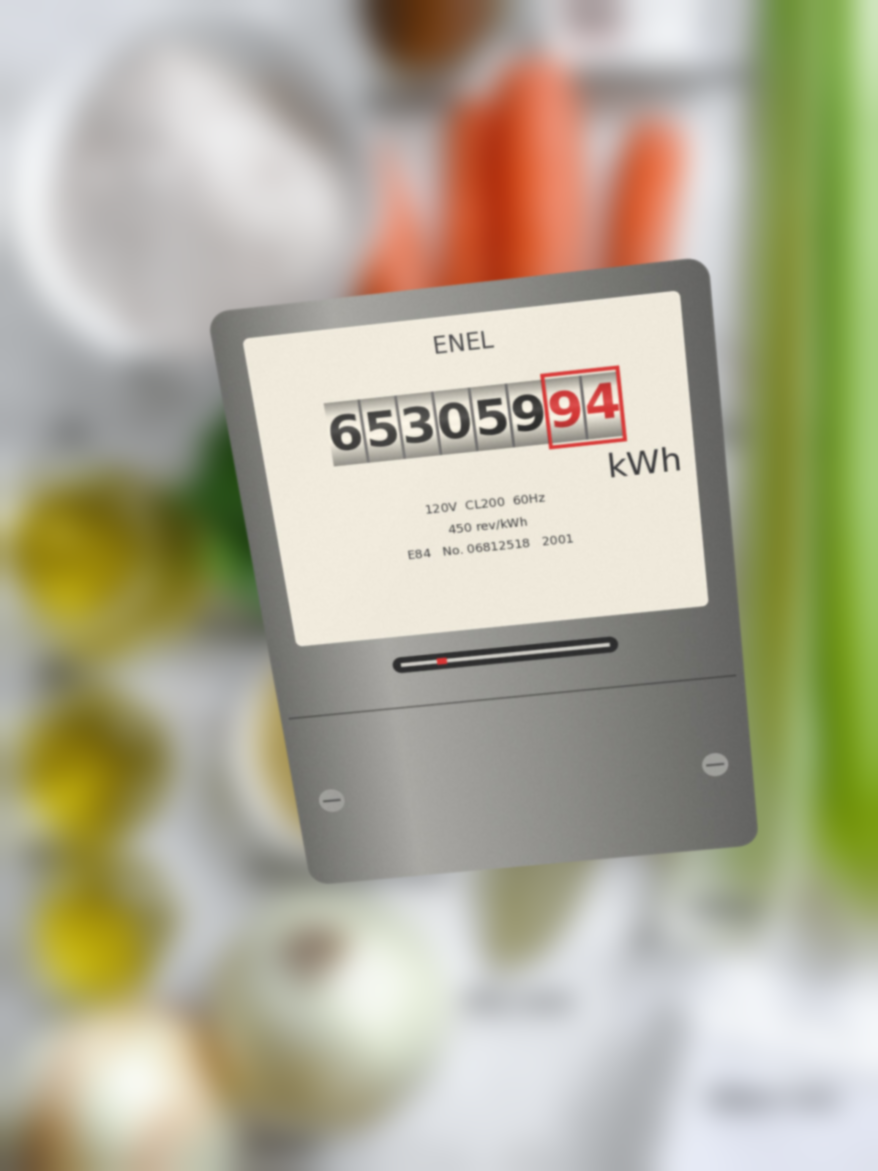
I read 653059.94 kWh
